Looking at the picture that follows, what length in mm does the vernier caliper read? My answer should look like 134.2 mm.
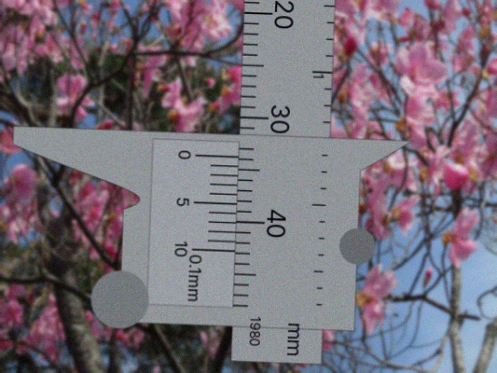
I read 33.8 mm
